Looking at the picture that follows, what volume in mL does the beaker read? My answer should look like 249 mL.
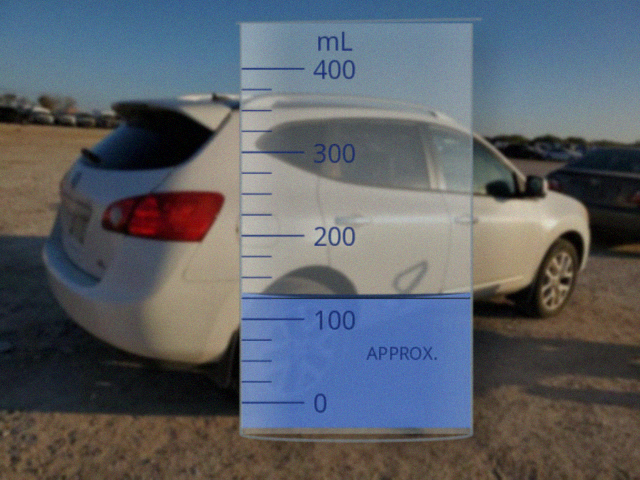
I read 125 mL
